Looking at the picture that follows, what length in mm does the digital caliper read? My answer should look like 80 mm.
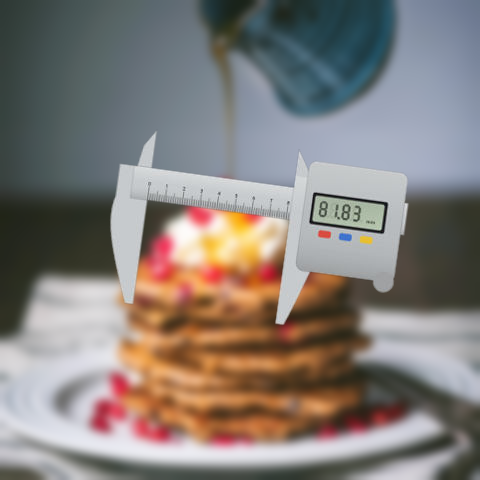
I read 81.83 mm
